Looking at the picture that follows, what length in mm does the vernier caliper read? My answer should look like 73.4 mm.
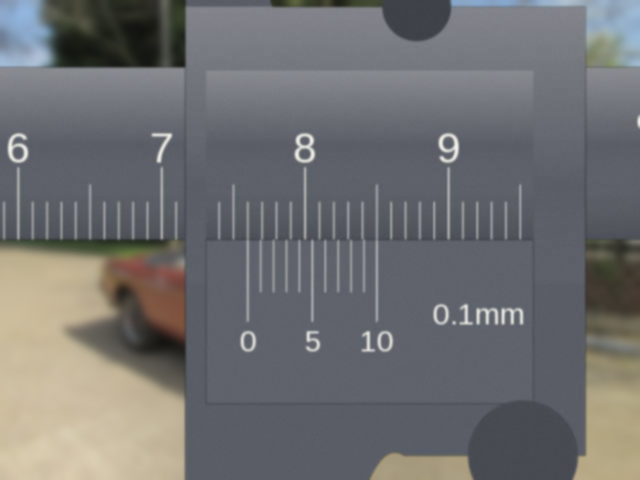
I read 76.0 mm
